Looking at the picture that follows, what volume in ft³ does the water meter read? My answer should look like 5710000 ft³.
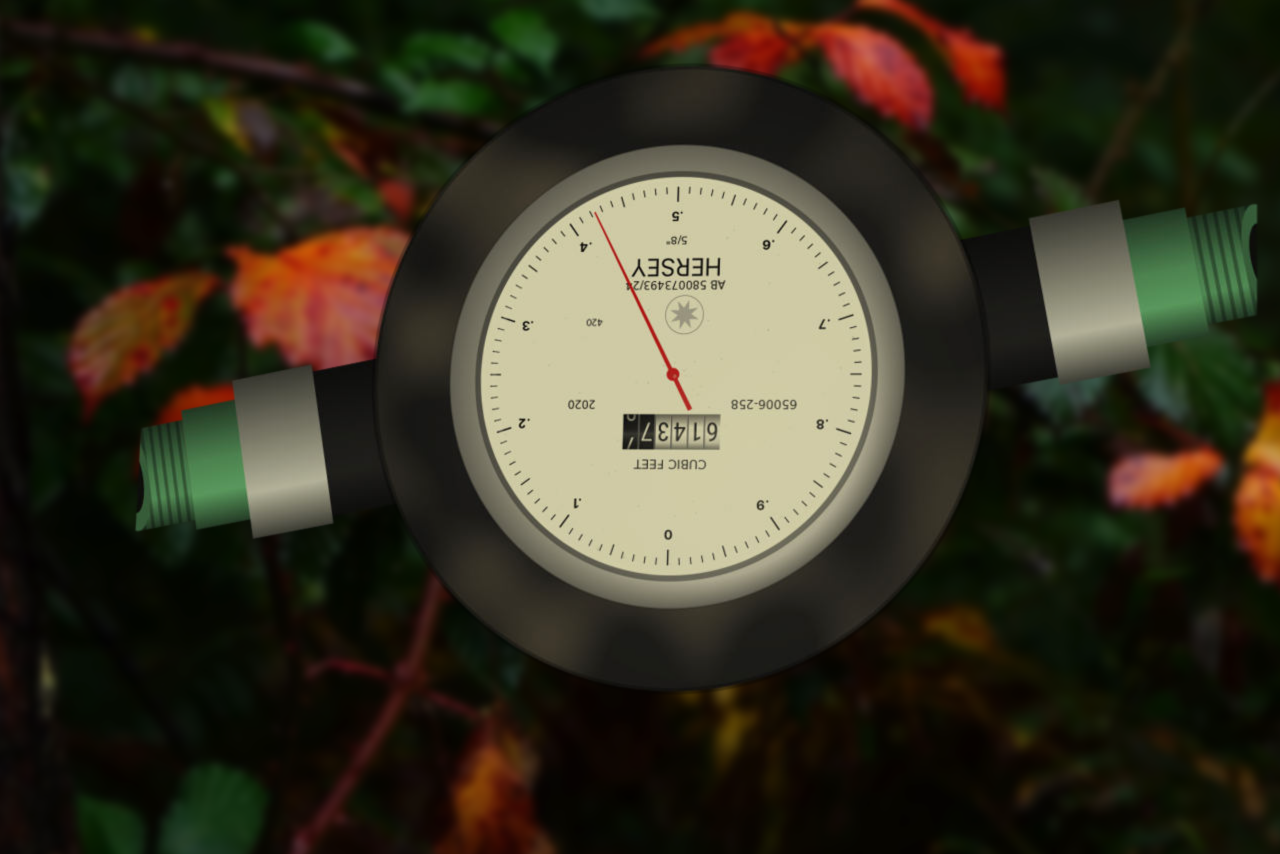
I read 614377.42 ft³
